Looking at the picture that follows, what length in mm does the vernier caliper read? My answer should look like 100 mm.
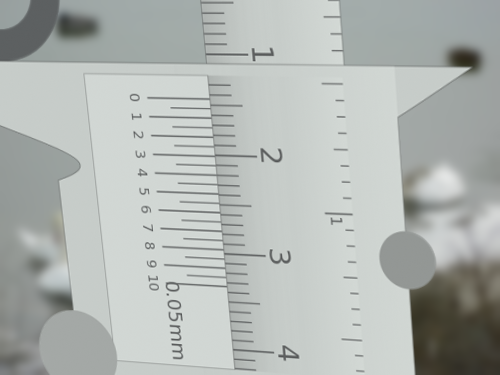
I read 14.4 mm
